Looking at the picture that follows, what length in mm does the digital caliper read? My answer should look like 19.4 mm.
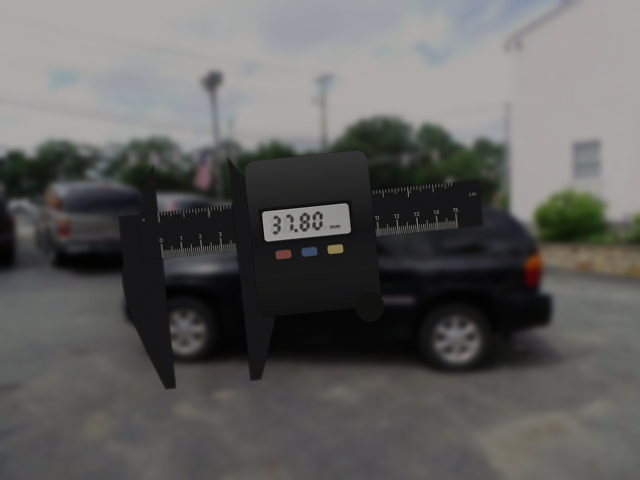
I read 37.80 mm
